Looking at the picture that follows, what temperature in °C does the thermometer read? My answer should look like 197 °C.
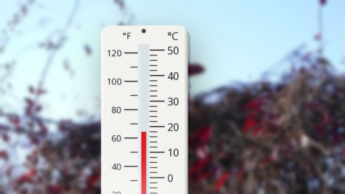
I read 18 °C
